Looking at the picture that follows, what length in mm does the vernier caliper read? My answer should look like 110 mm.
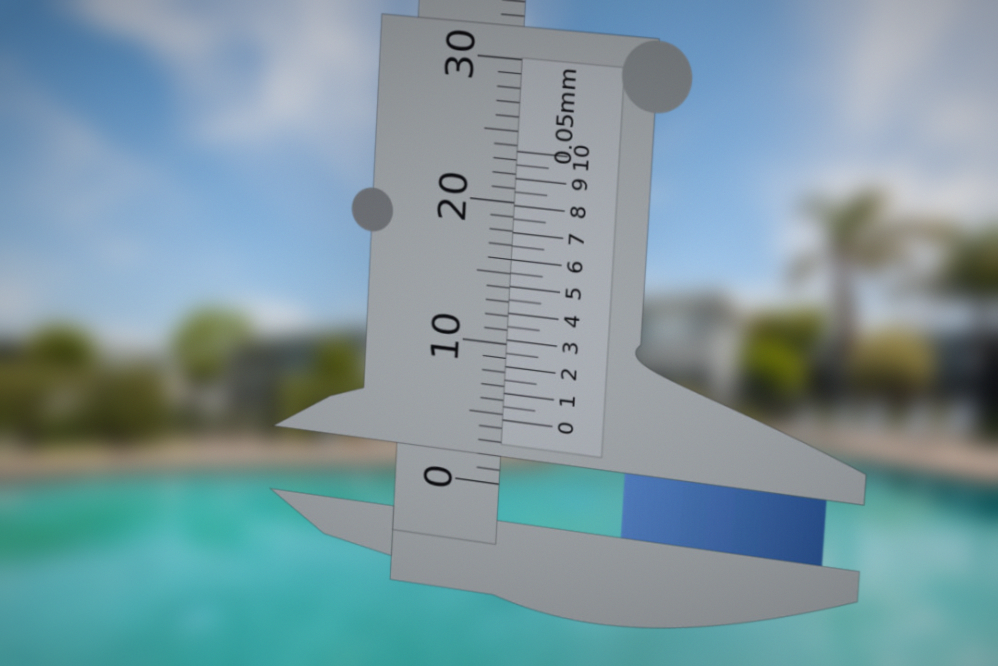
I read 4.6 mm
